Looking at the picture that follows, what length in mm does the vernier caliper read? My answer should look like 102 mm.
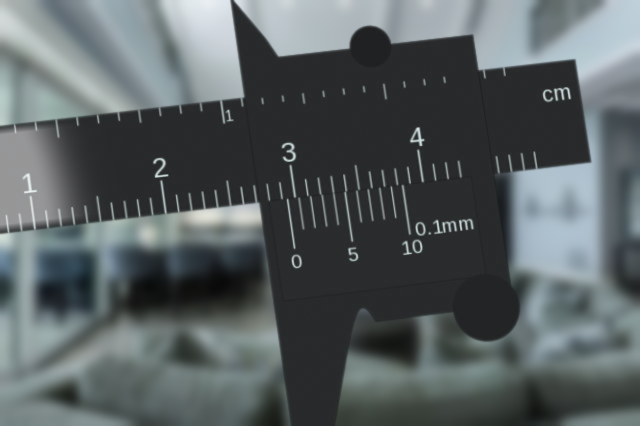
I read 29.4 mm
